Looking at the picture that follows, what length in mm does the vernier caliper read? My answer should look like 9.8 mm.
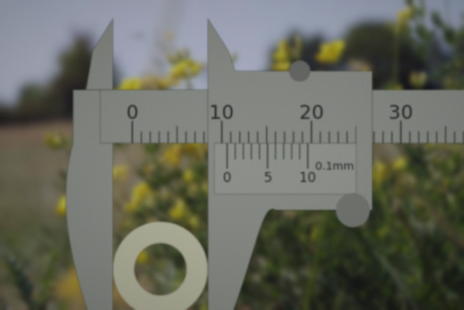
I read 10.6 mm
